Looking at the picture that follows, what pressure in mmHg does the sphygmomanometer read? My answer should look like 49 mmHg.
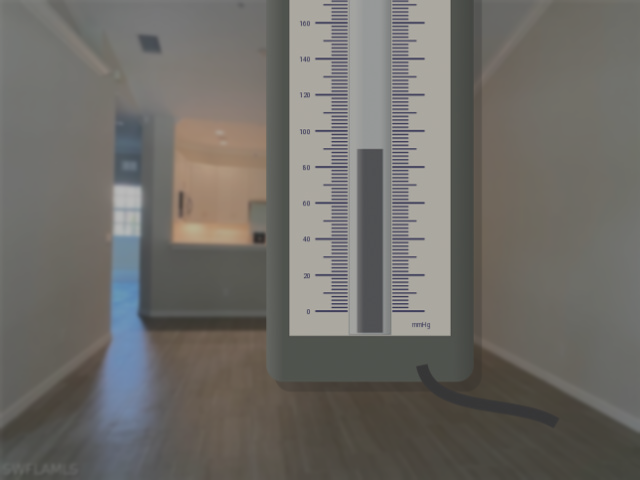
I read 90 mmHg
